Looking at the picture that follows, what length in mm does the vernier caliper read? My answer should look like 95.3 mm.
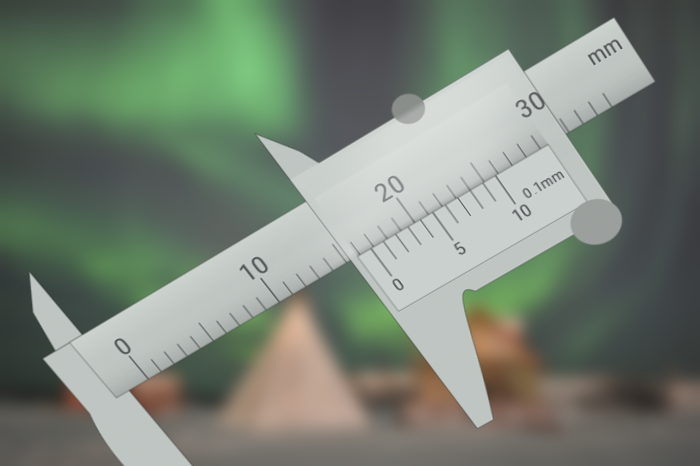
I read 16.8 mm
